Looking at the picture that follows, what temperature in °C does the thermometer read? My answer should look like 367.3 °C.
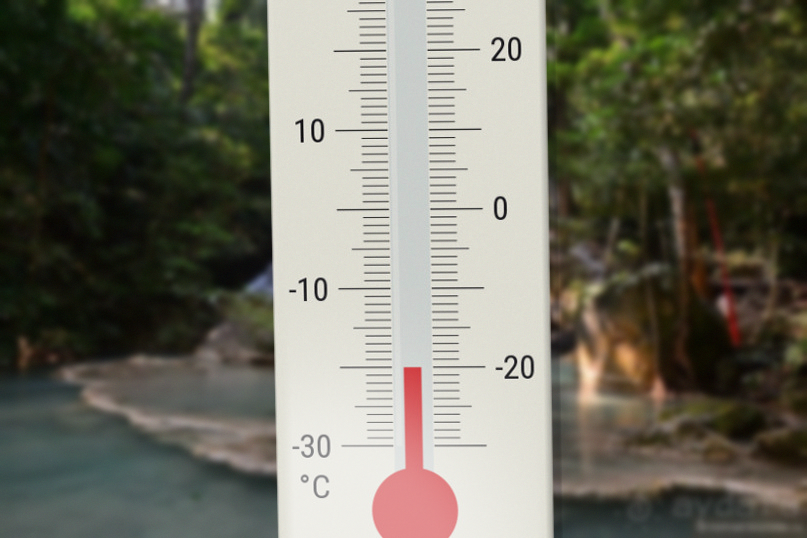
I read -20 °C
